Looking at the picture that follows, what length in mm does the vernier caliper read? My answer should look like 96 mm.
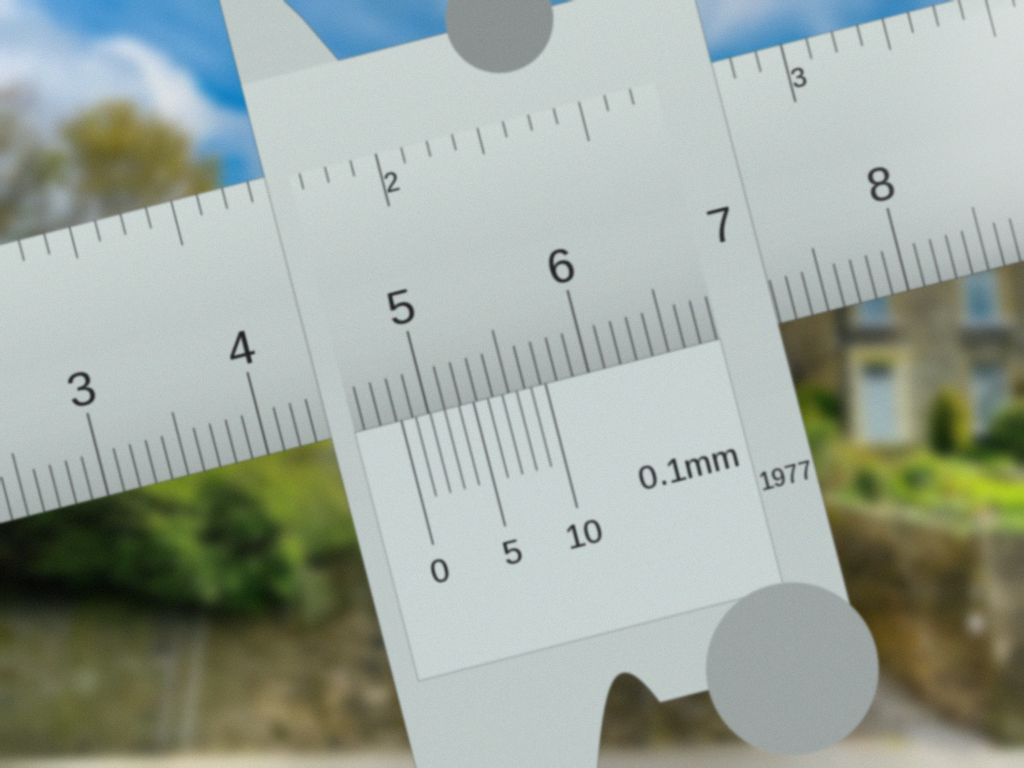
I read 48.3 mm
